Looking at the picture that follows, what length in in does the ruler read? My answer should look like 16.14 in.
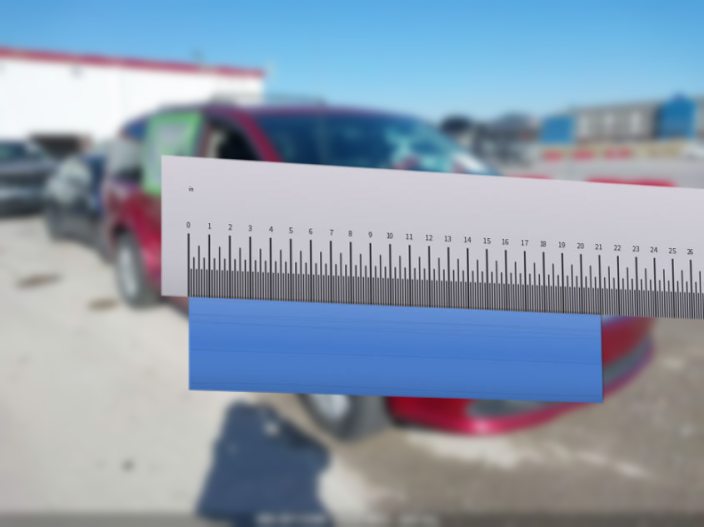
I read 21 in
